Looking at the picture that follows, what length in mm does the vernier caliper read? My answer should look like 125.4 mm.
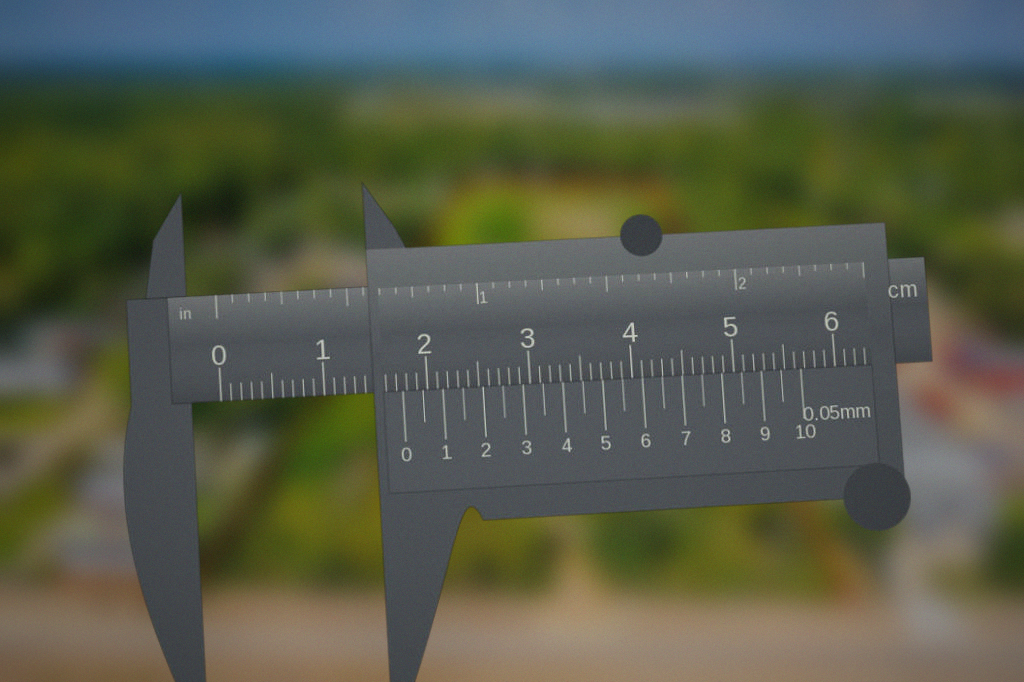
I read 17.6 mm
